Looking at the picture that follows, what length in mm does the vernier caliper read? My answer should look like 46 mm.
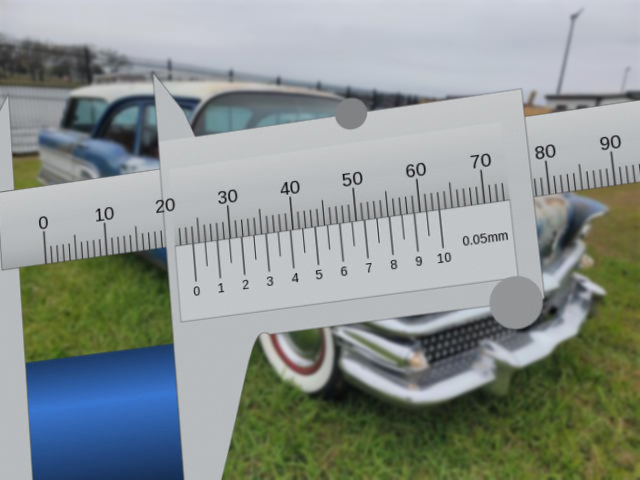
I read 24.0 mm
